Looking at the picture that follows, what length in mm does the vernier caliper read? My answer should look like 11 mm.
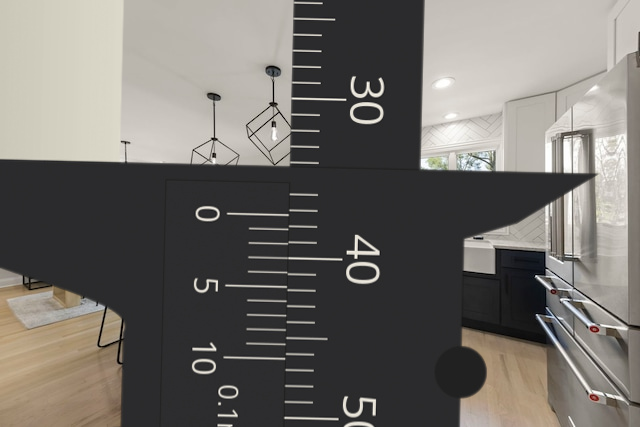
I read 37.3 mm
